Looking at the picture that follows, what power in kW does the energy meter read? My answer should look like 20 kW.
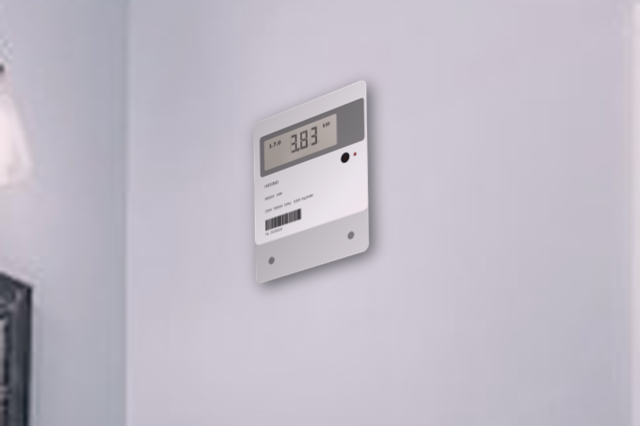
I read 3.83 kW
